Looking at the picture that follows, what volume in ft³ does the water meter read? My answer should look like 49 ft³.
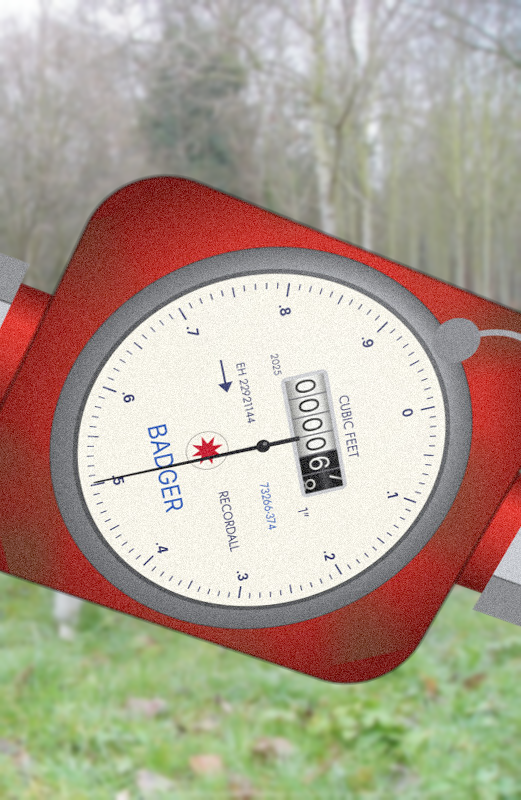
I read 67.50 ft³
